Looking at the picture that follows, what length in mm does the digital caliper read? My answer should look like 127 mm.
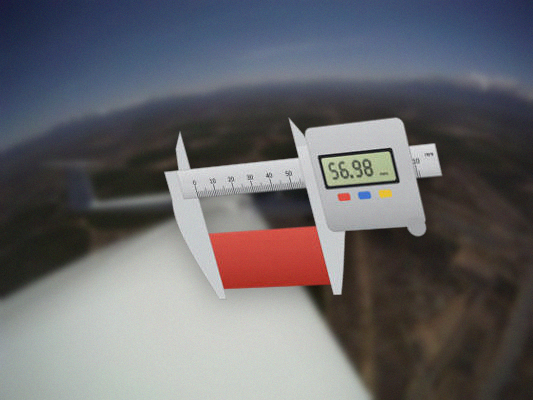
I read 56.98 mm
